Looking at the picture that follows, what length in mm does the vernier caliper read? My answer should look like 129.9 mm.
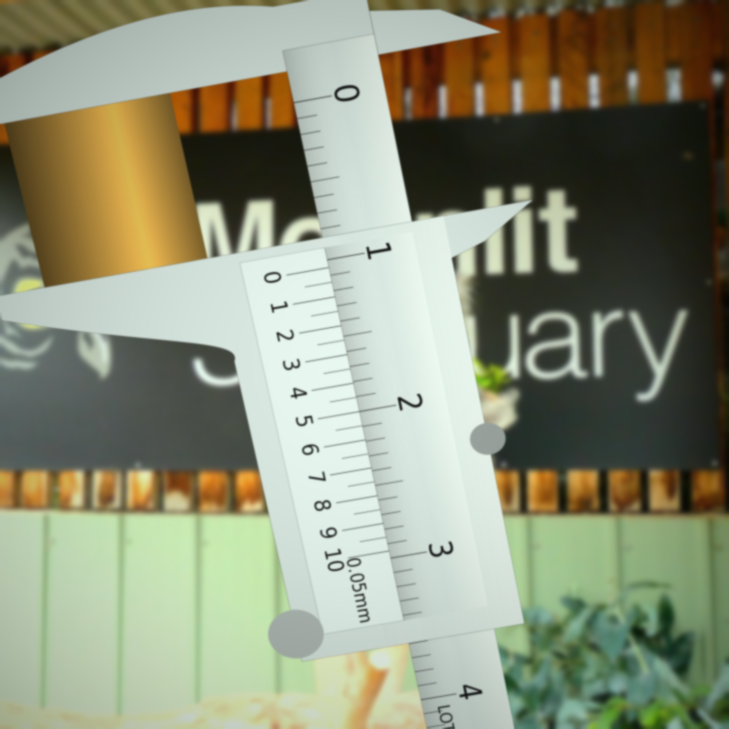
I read 10.5 mm
